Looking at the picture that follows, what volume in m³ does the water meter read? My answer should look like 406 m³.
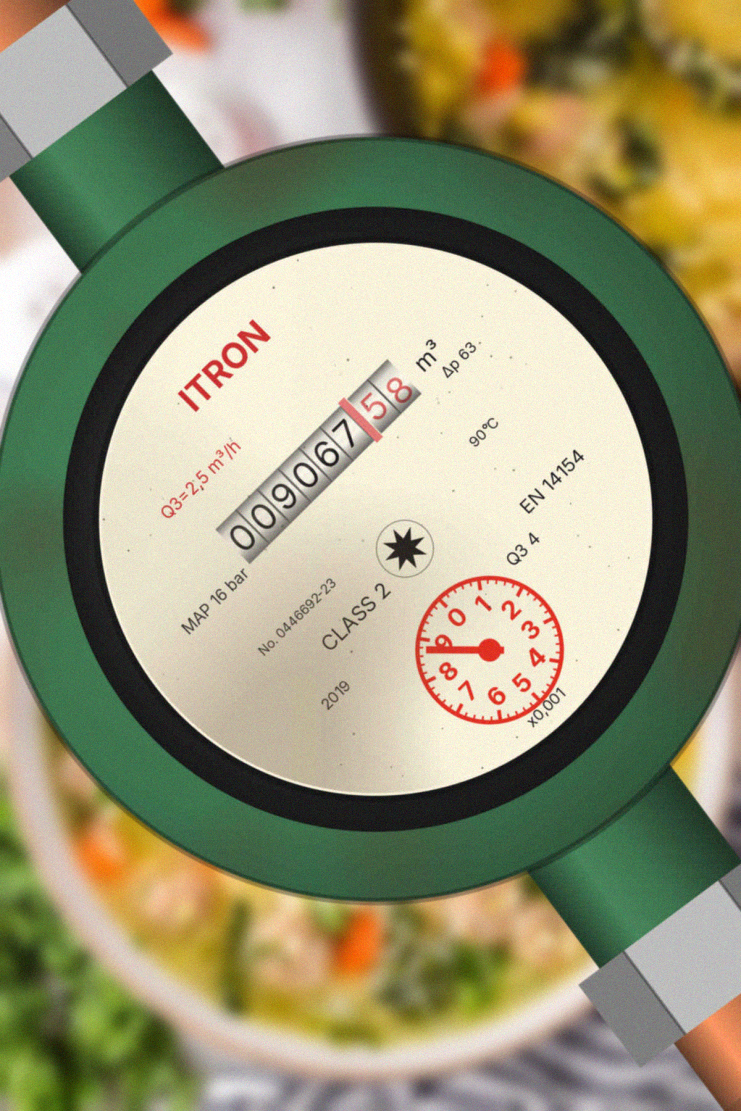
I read 9067.578 m³
